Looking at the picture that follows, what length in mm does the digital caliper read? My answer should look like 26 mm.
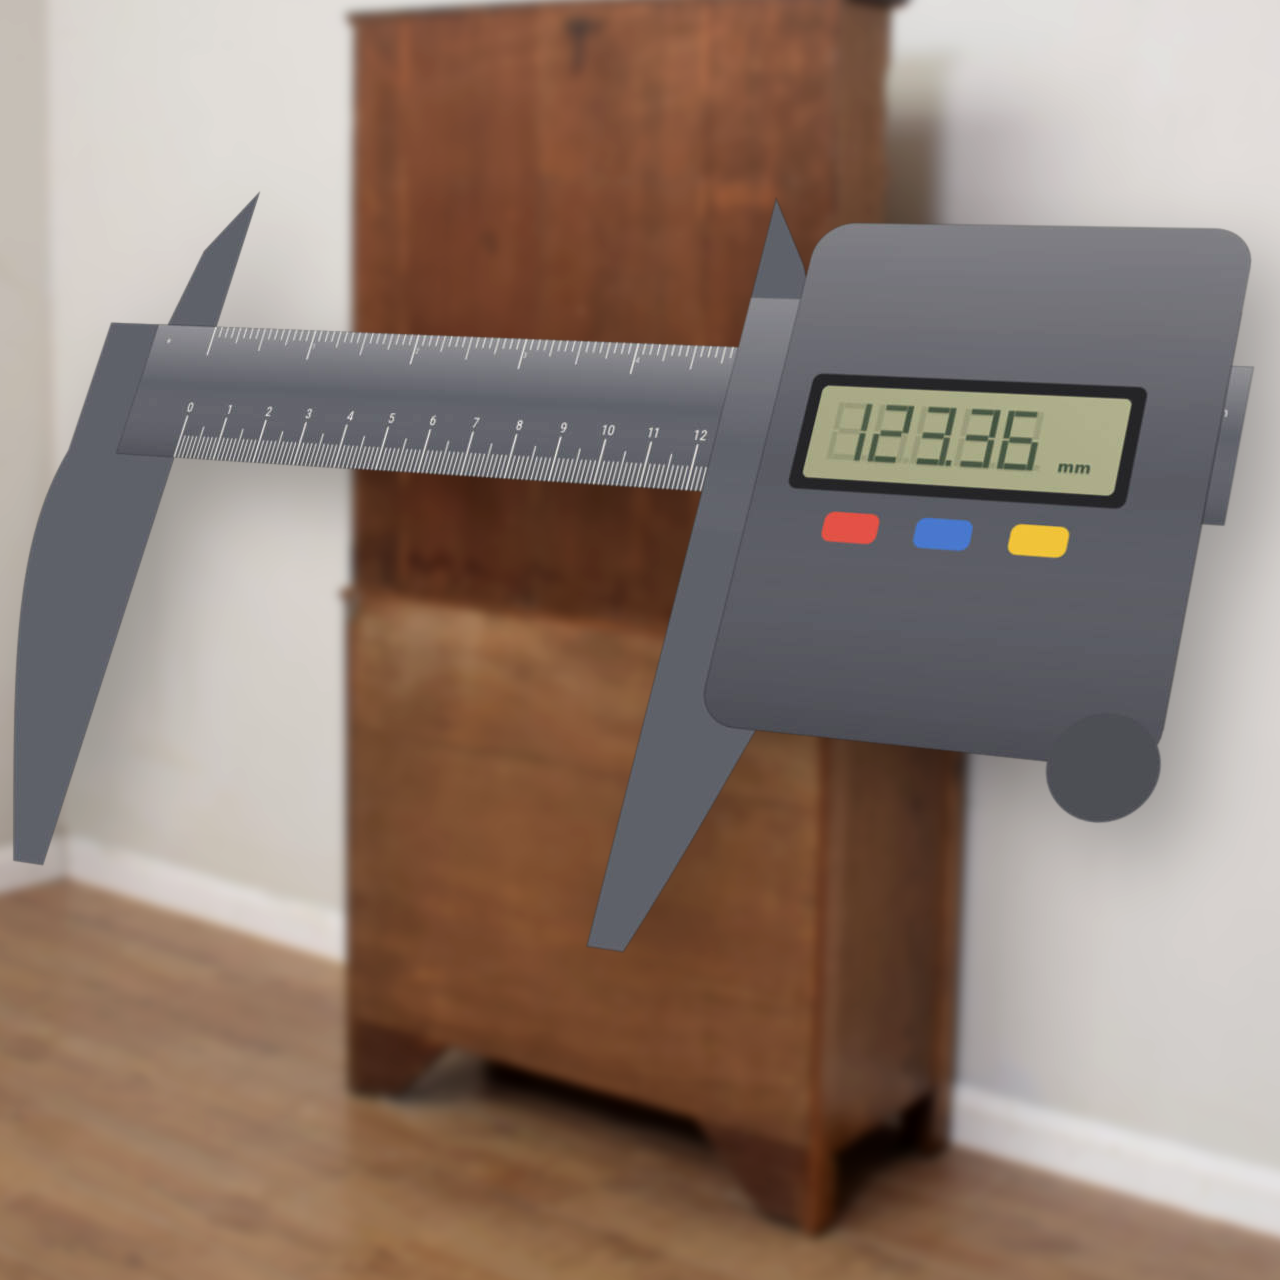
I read 123.36 mm
